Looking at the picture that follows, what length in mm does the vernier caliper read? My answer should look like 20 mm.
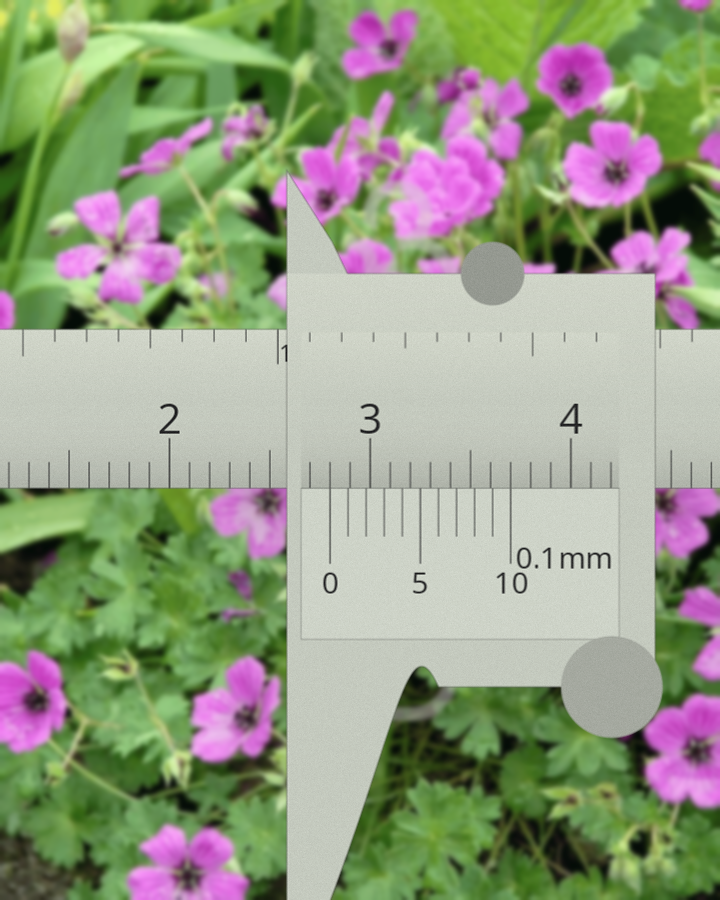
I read 28.0 mm
